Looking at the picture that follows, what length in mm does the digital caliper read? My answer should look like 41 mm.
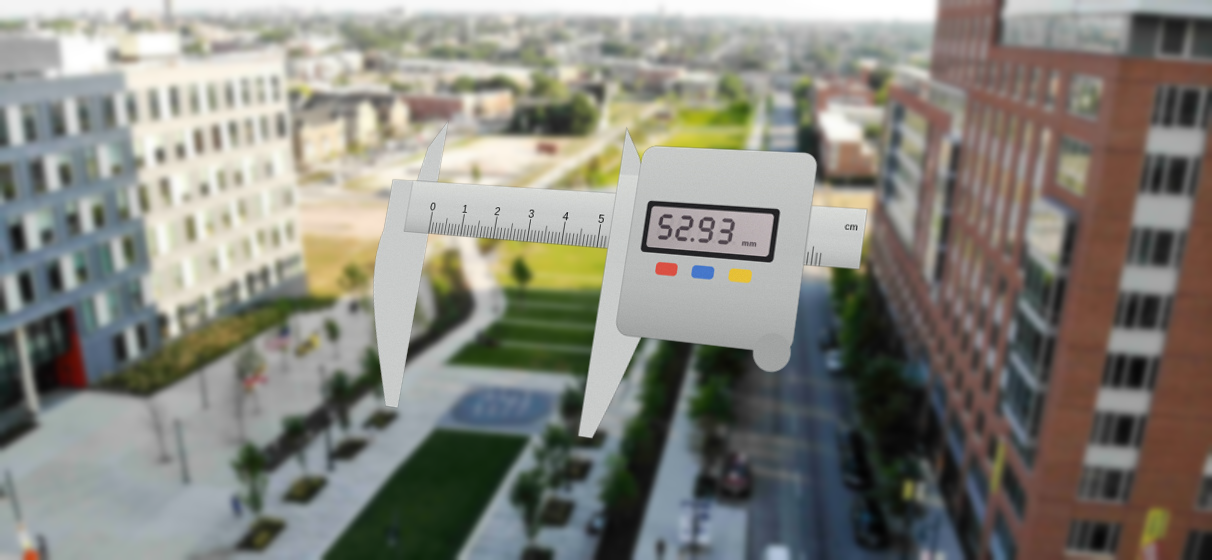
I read 52.93 mm
